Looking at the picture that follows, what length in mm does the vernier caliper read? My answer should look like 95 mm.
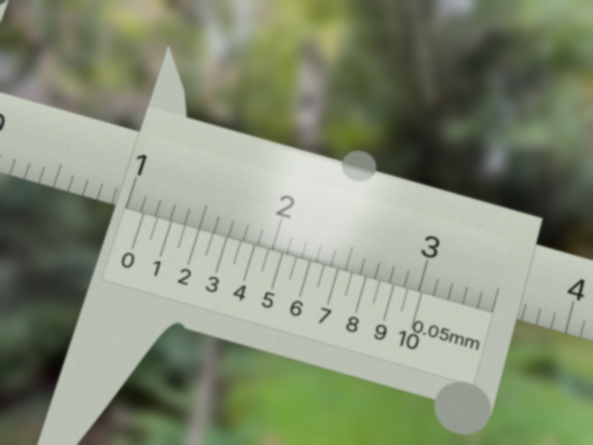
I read 11.2 mm
